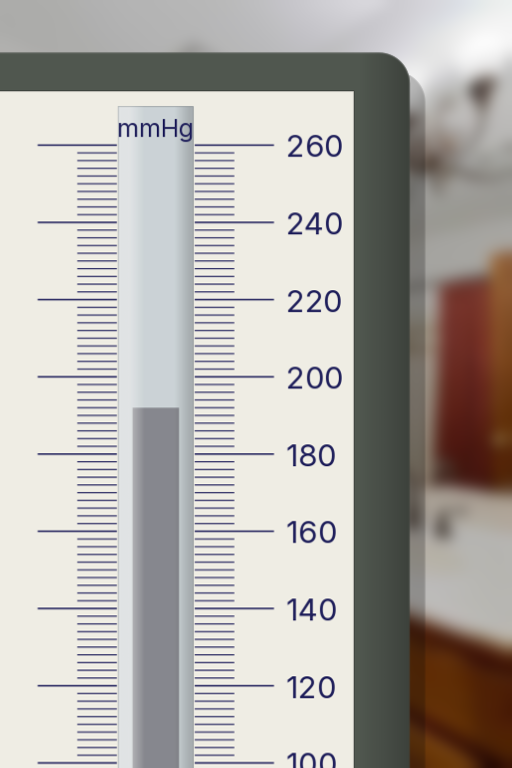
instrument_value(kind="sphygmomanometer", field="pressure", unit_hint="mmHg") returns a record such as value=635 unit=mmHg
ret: value=192 unit=mmHg
